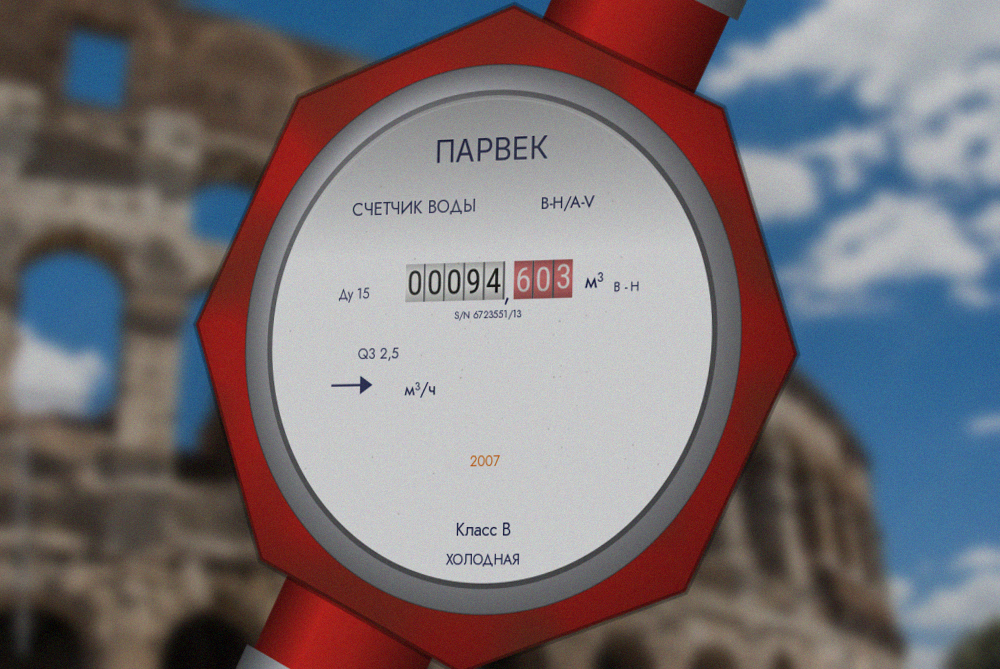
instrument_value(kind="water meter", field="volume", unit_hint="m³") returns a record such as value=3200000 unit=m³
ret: value=94.603 unit=m³
